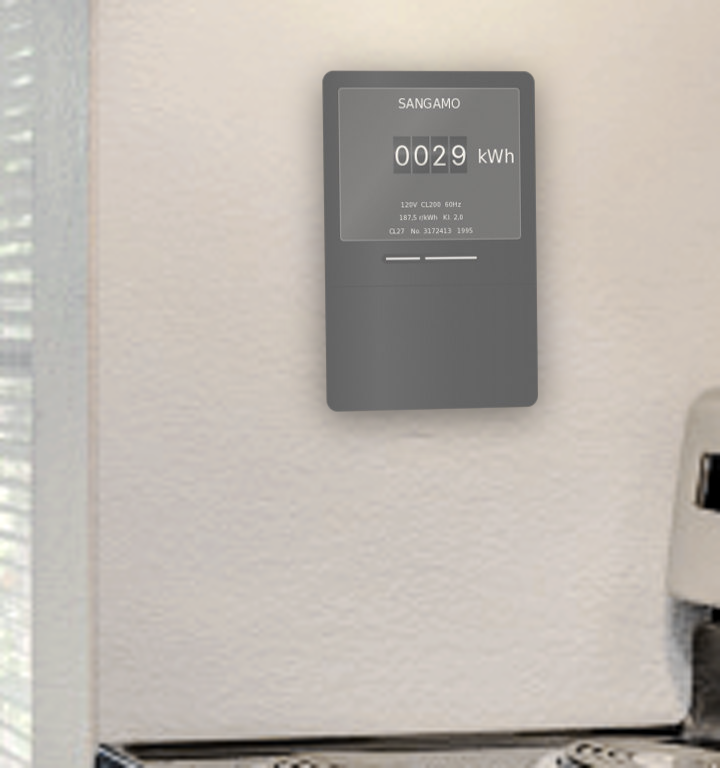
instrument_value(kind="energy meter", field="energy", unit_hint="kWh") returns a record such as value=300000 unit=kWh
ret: value=29 unit=kWh
